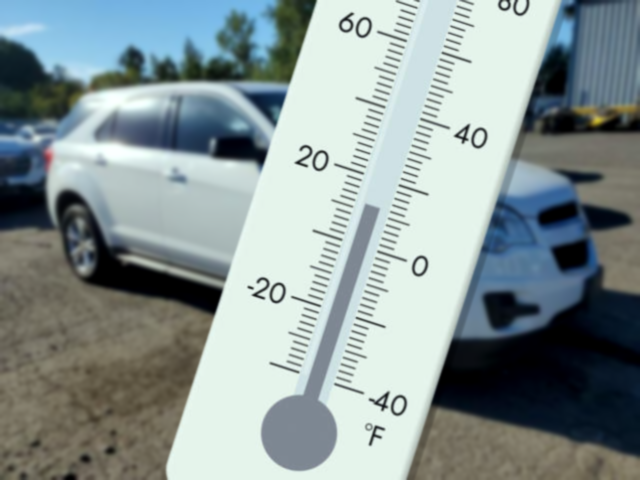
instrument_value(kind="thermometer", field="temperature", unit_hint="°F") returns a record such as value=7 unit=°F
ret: value=12 unit=°F
